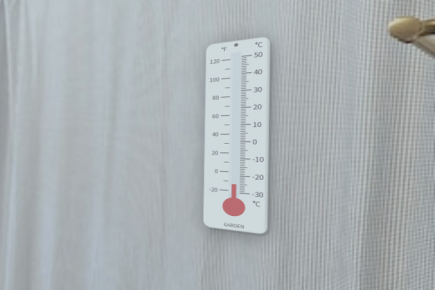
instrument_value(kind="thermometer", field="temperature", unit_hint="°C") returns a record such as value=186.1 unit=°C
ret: value=-25 unit=°C
